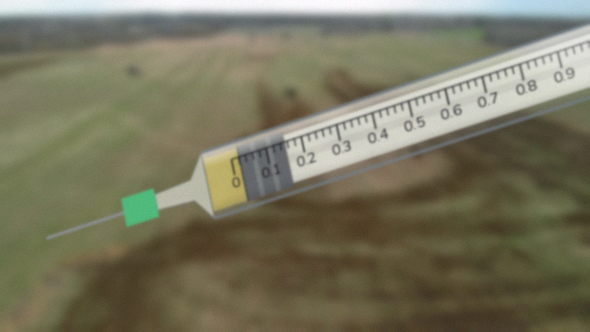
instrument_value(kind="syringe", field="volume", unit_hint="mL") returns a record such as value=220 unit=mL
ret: value=0.02 unit=mL
